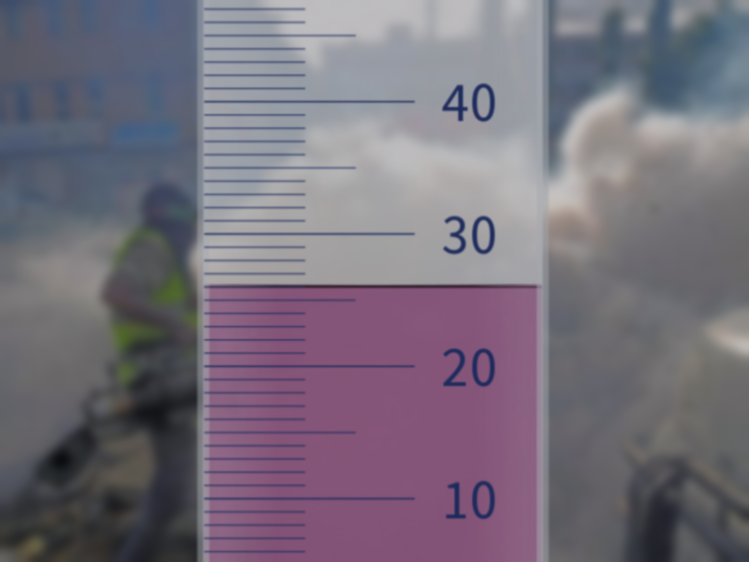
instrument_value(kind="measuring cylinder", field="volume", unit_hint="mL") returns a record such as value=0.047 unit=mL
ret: value=26 unit=mL
